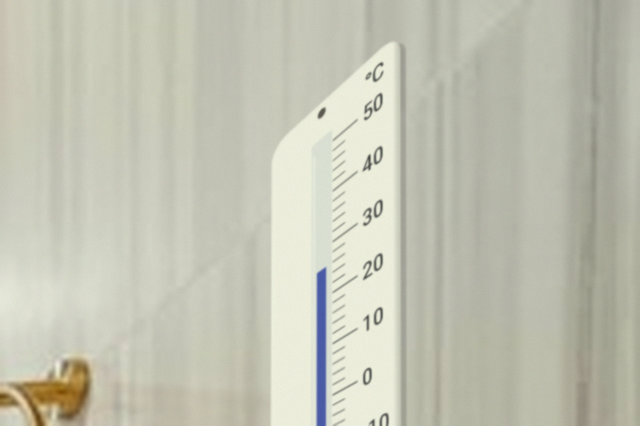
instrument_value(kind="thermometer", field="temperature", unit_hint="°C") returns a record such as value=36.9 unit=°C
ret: value=26 unit=°C
